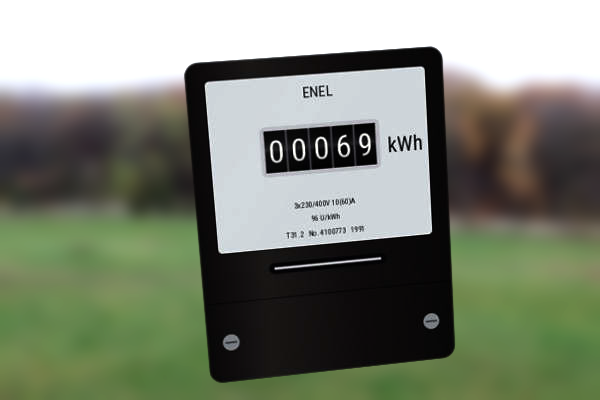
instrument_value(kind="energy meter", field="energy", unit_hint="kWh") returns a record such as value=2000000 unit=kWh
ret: value=69 unit=kWh
